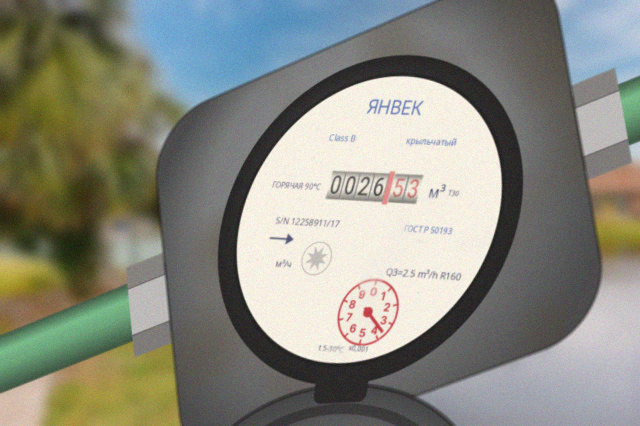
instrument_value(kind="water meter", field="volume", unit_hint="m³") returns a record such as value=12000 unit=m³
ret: value=26.533 unit=m³
